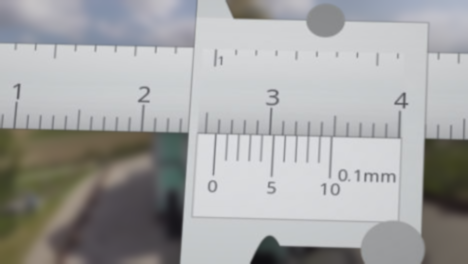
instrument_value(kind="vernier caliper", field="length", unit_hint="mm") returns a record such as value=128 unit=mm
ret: value=25.8 unit=mm
